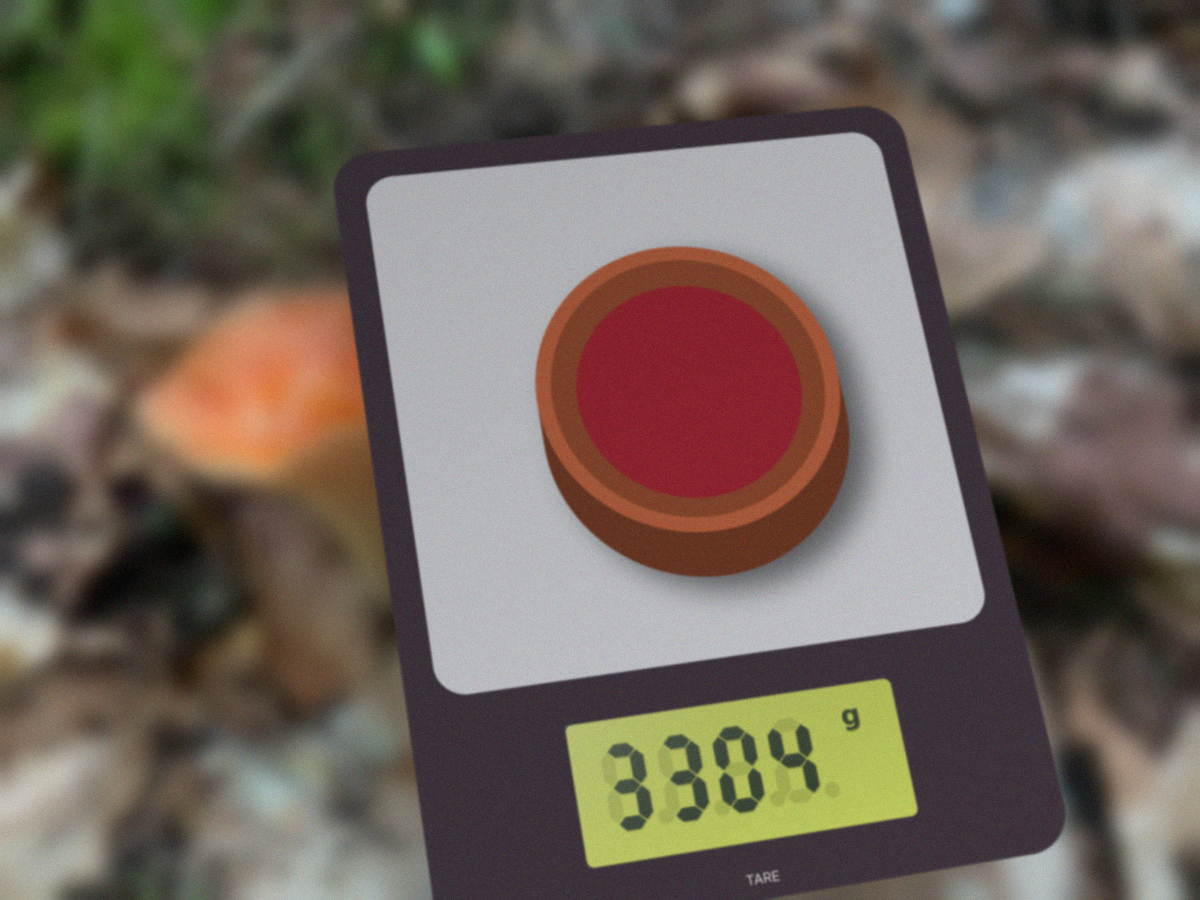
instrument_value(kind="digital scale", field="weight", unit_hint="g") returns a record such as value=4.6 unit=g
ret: value=3304 unit=g
